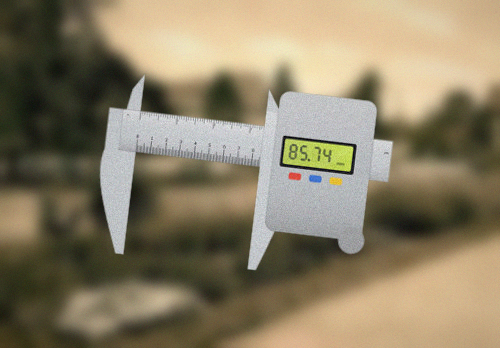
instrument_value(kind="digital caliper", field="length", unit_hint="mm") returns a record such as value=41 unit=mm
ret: value=85.74 unit=mm
